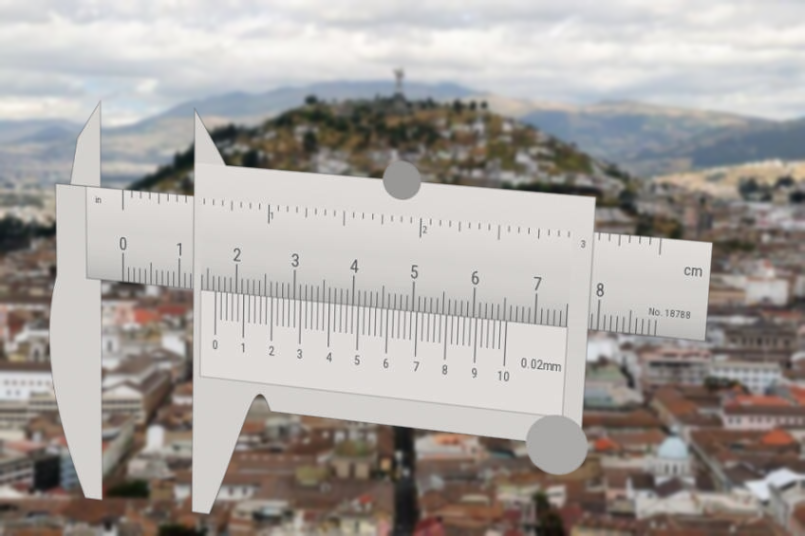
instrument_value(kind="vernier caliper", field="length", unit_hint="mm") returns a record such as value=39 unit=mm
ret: value=16.4 unit=mm
